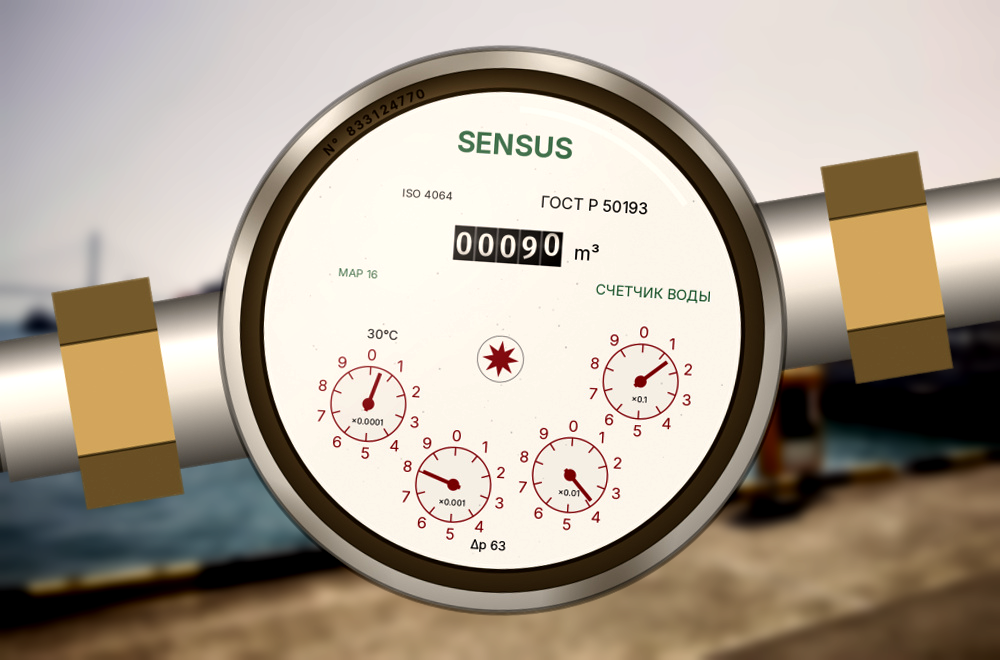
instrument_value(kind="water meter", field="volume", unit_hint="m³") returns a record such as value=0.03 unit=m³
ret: value=90.1380 unit=m³
